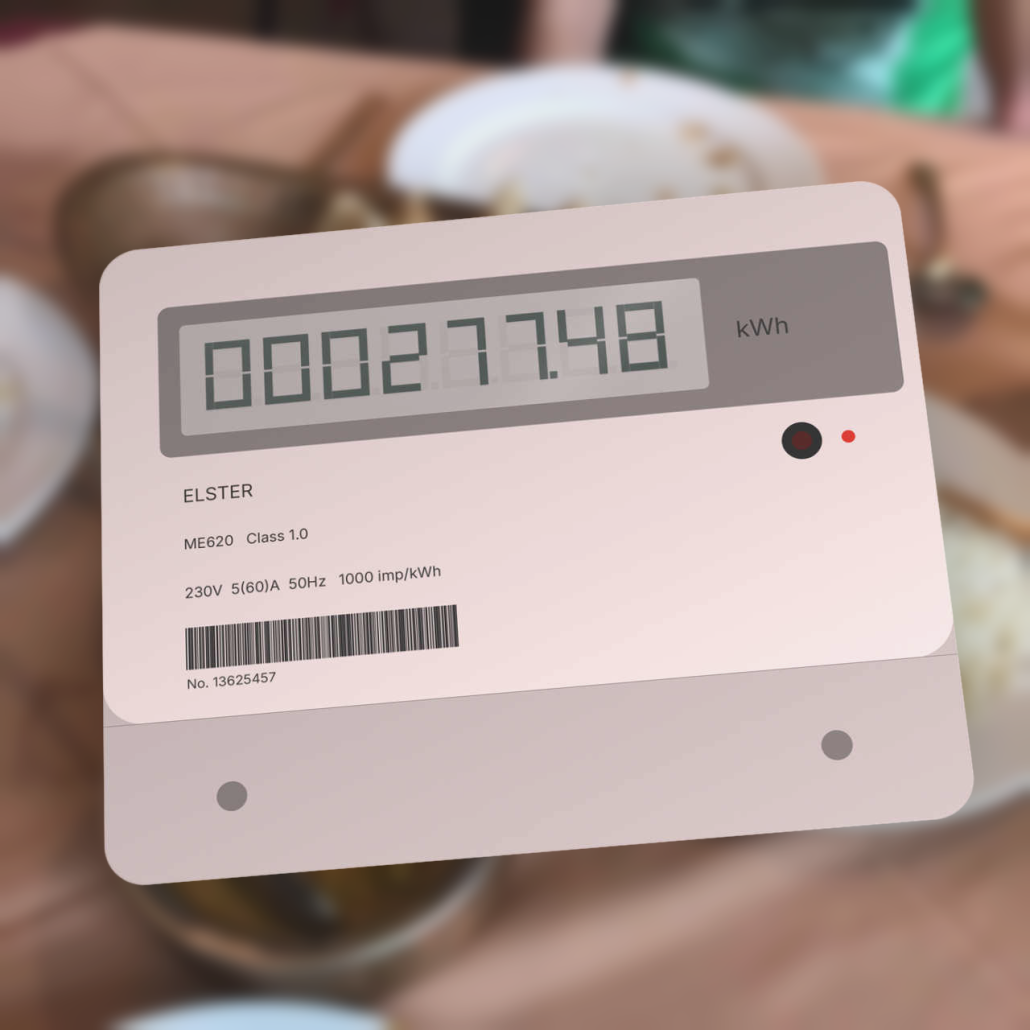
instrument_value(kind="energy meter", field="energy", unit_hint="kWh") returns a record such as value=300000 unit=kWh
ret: value=277.48 unit=kWh
